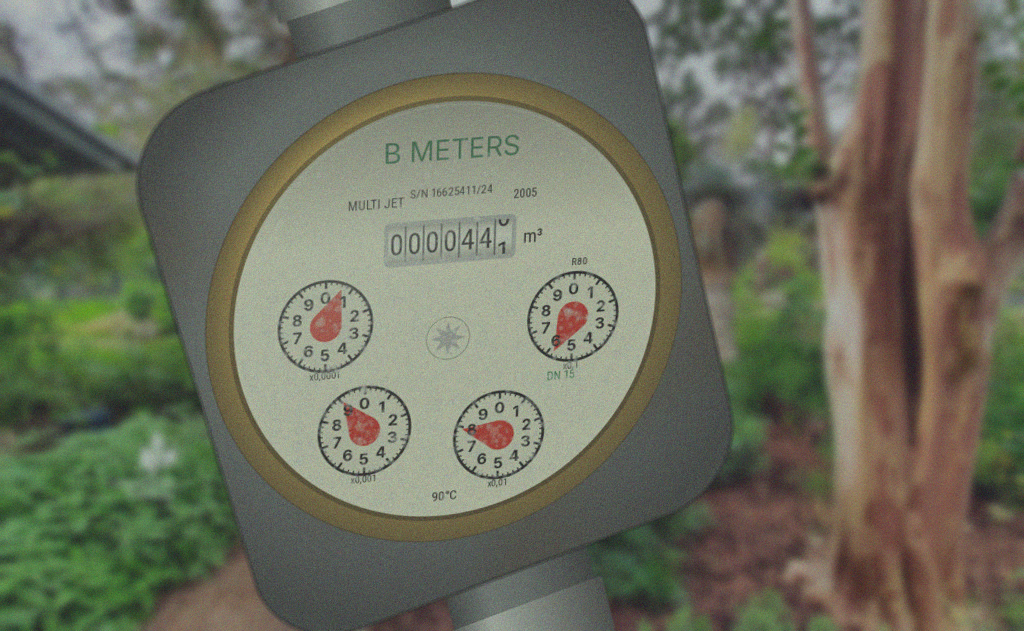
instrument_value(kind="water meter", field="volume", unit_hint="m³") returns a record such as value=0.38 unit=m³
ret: value=440.5790 unit=m³
